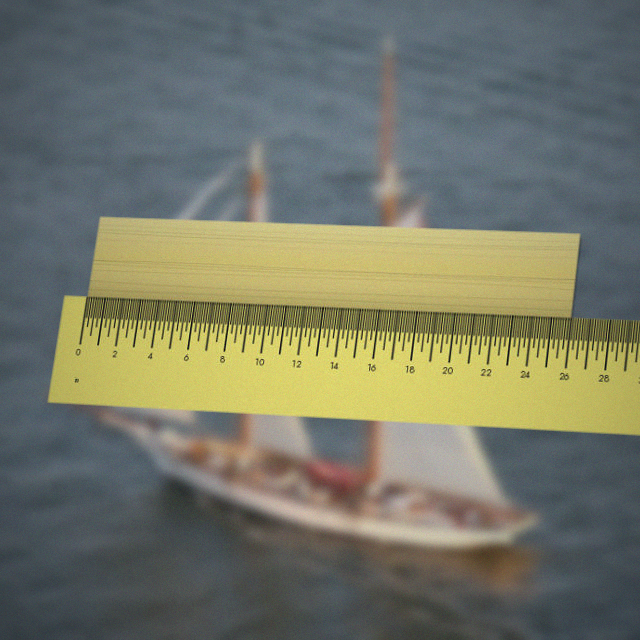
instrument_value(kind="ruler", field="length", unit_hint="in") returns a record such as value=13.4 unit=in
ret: value=26 unit=in
